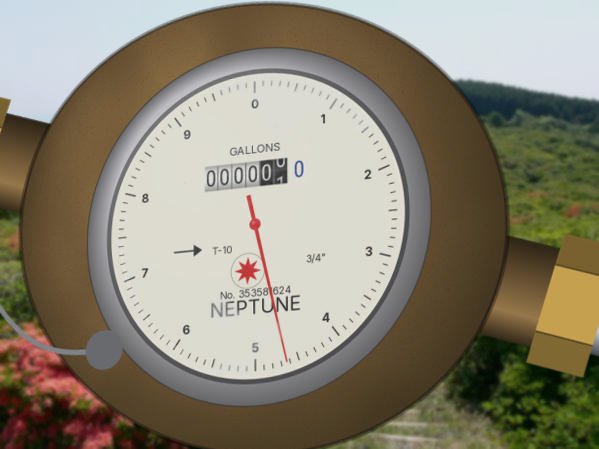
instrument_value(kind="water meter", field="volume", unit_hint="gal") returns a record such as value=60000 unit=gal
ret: value=4.6 unit=gal
